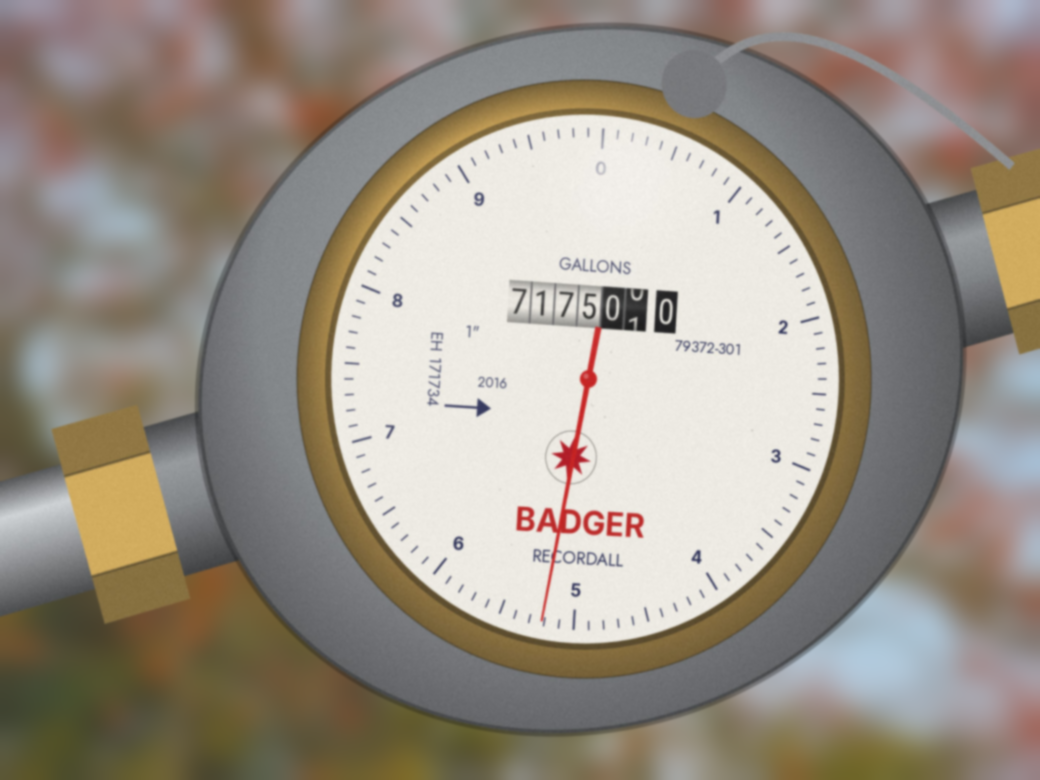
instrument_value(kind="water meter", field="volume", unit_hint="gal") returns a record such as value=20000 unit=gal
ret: value=7175005.2 unit=gal
